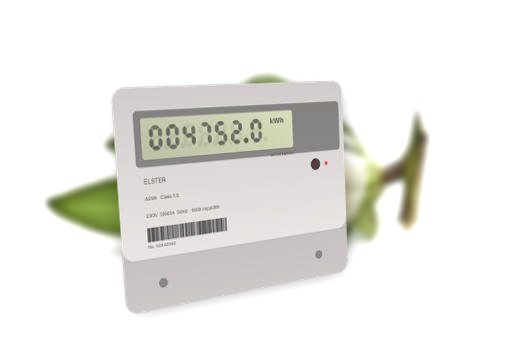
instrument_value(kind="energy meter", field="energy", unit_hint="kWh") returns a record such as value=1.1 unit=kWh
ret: value=4752.0 unit=kWh
